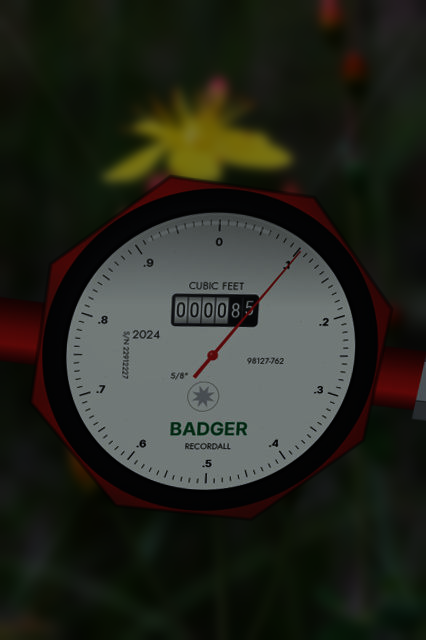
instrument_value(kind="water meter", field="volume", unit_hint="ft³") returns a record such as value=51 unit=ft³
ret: value=85.10 unit=ft³
